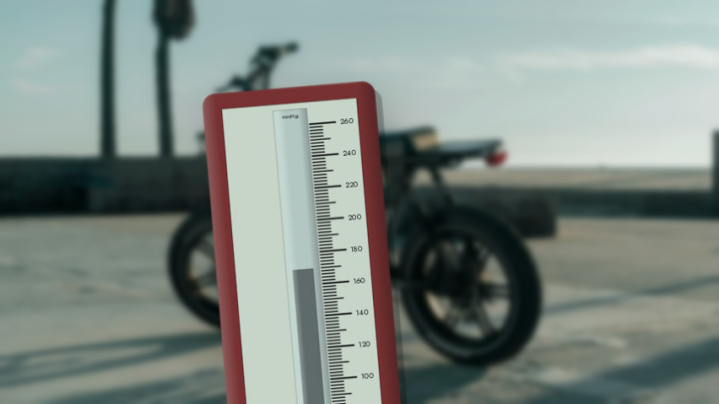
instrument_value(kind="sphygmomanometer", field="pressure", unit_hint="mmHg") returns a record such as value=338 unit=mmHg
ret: value=170 unit=mmHg
